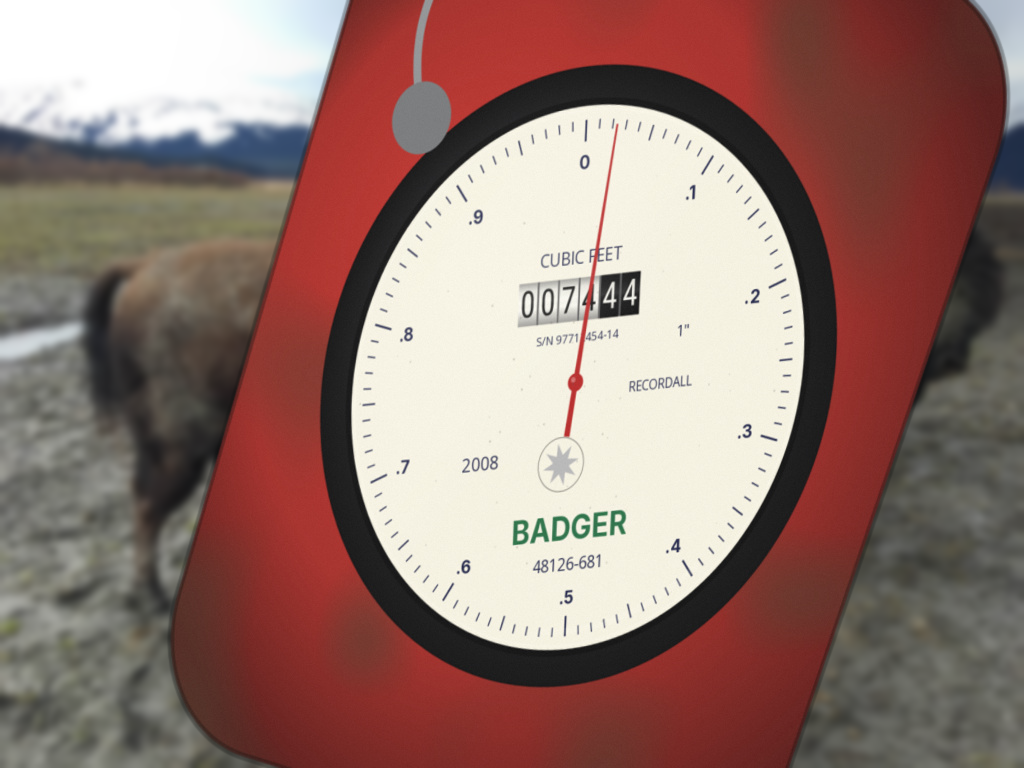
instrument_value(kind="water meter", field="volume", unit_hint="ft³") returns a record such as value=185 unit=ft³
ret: value=7444.02 unit=ft³
